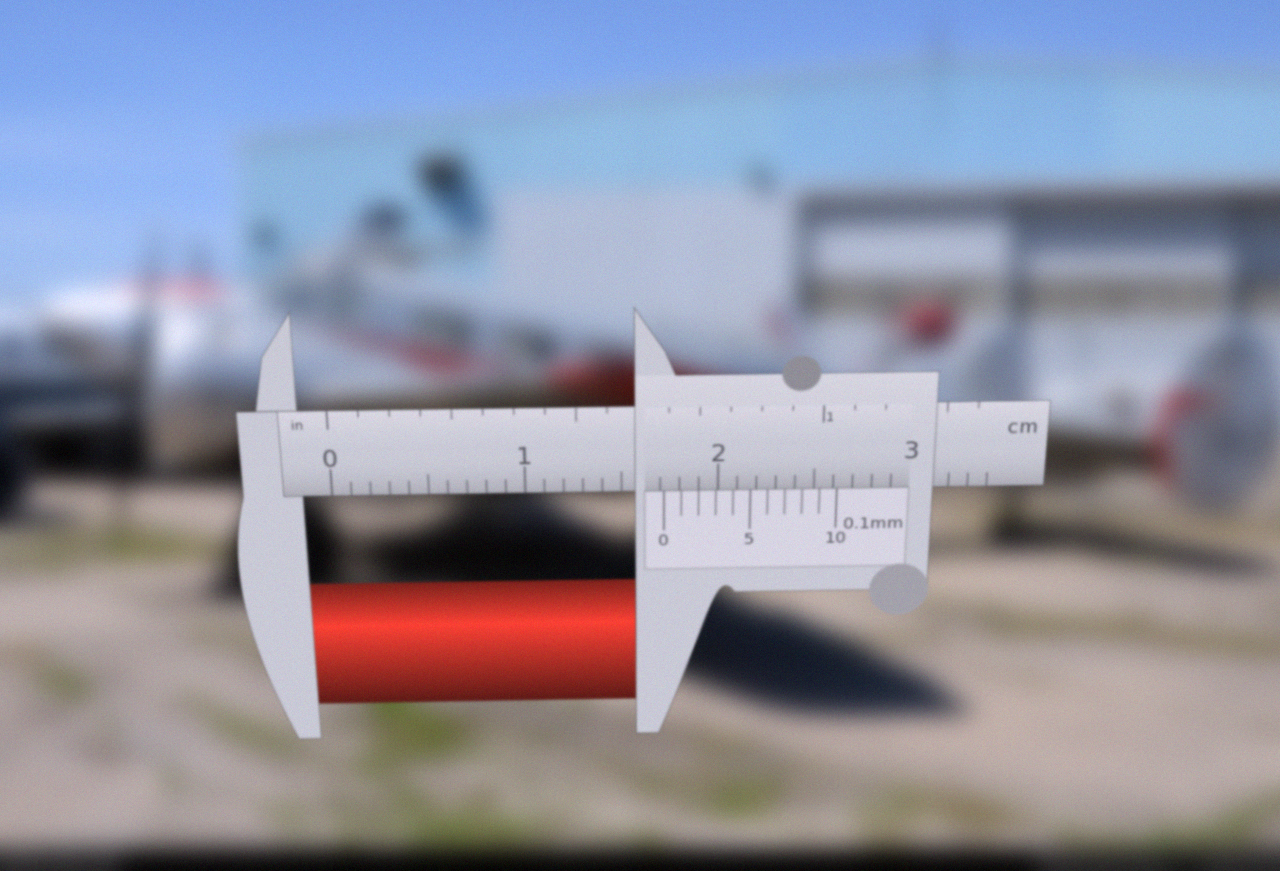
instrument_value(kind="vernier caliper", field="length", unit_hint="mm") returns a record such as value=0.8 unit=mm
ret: value=17.2 unit=mm
